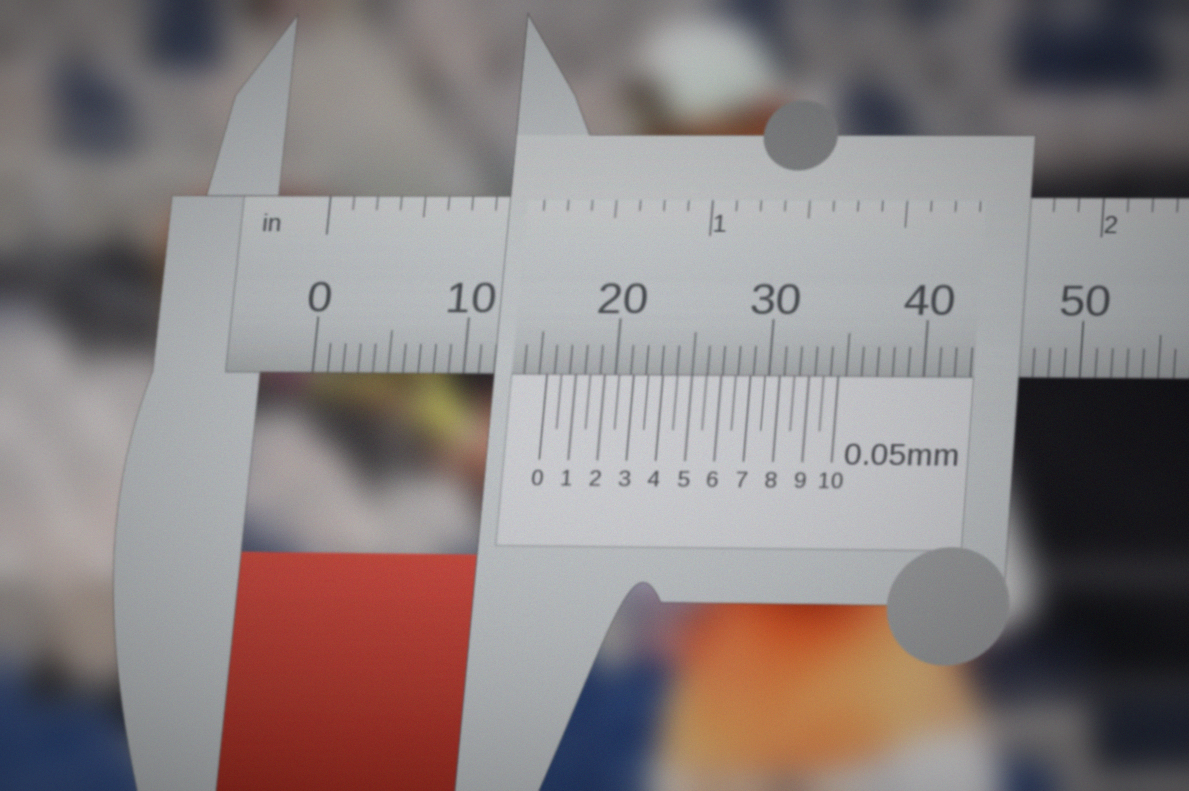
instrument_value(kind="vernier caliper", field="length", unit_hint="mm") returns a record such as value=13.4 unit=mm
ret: value=15.5 unit=mm
